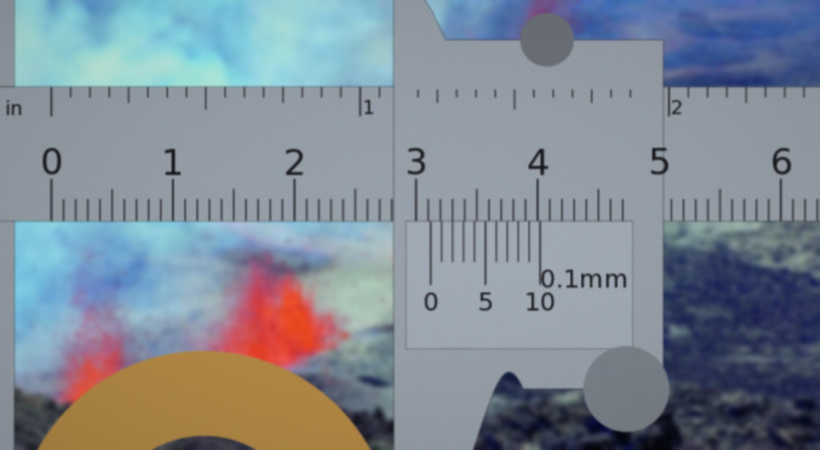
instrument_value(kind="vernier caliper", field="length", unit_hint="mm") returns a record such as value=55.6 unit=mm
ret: value=31.2 unit=mm
